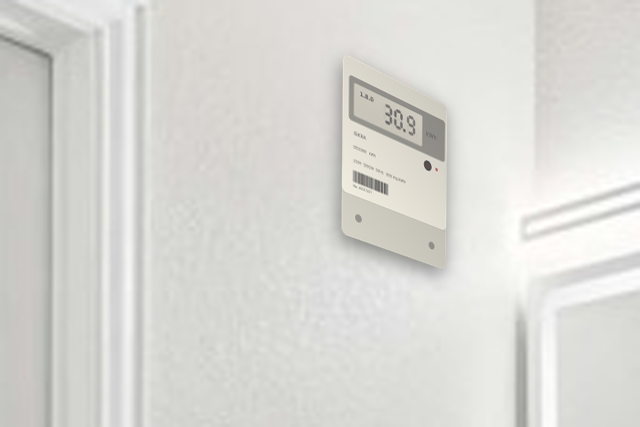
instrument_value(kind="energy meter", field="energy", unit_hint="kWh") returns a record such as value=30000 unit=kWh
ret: value=30.9 unit=kWh
